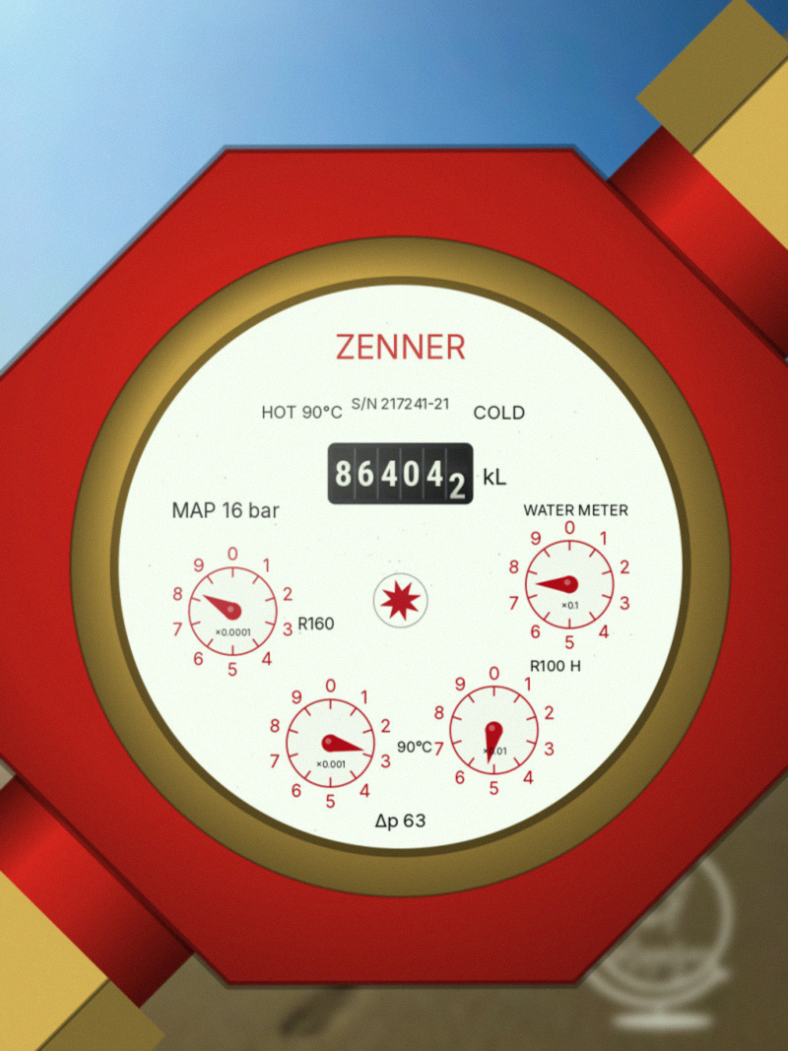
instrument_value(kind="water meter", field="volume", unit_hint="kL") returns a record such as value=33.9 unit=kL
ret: value=864041.7528 unit=kL
